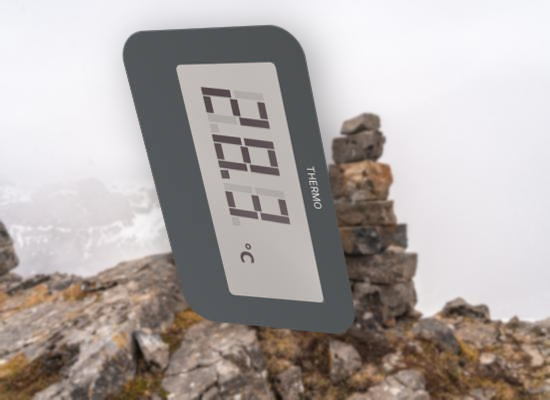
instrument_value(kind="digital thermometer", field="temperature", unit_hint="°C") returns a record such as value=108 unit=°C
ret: value=28.3 unit=°C
